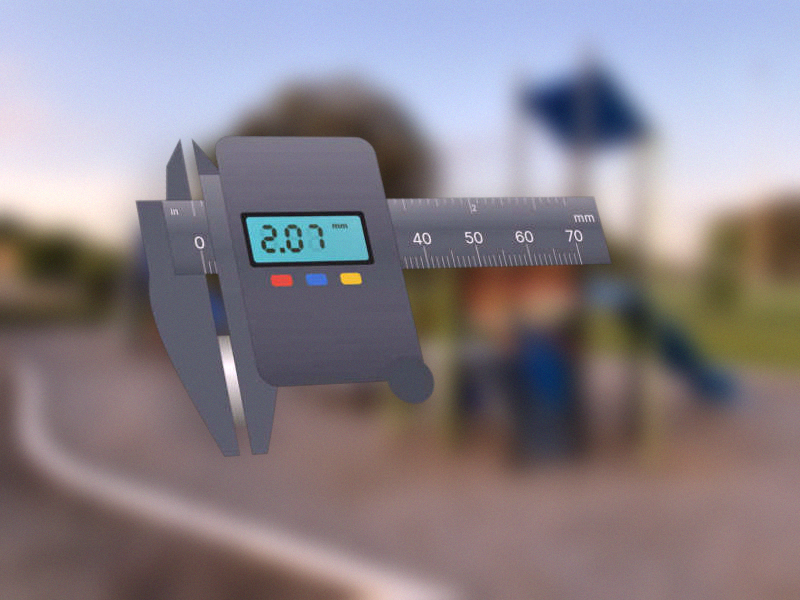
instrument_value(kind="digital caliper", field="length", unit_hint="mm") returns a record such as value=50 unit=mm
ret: value=2.07 unit=mm
